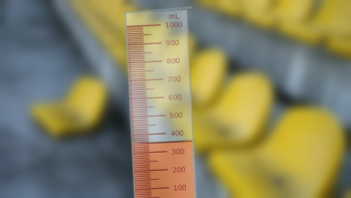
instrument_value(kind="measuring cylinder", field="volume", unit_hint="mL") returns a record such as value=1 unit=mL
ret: value=350 unit=mL
